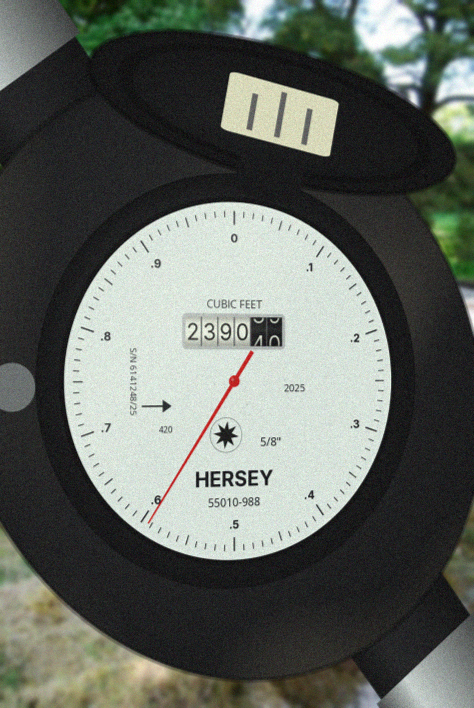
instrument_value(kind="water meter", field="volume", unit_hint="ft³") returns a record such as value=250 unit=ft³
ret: value=239039.59 unit=ft³
